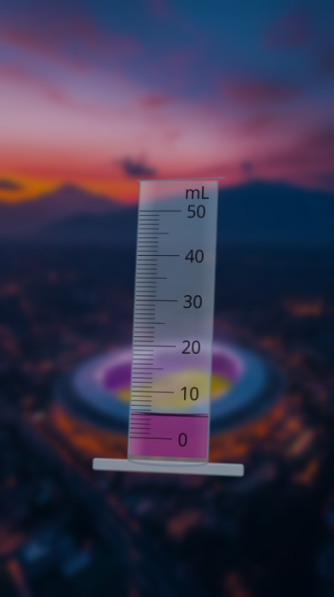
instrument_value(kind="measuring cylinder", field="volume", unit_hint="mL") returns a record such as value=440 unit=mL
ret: value=5 unit=mL
